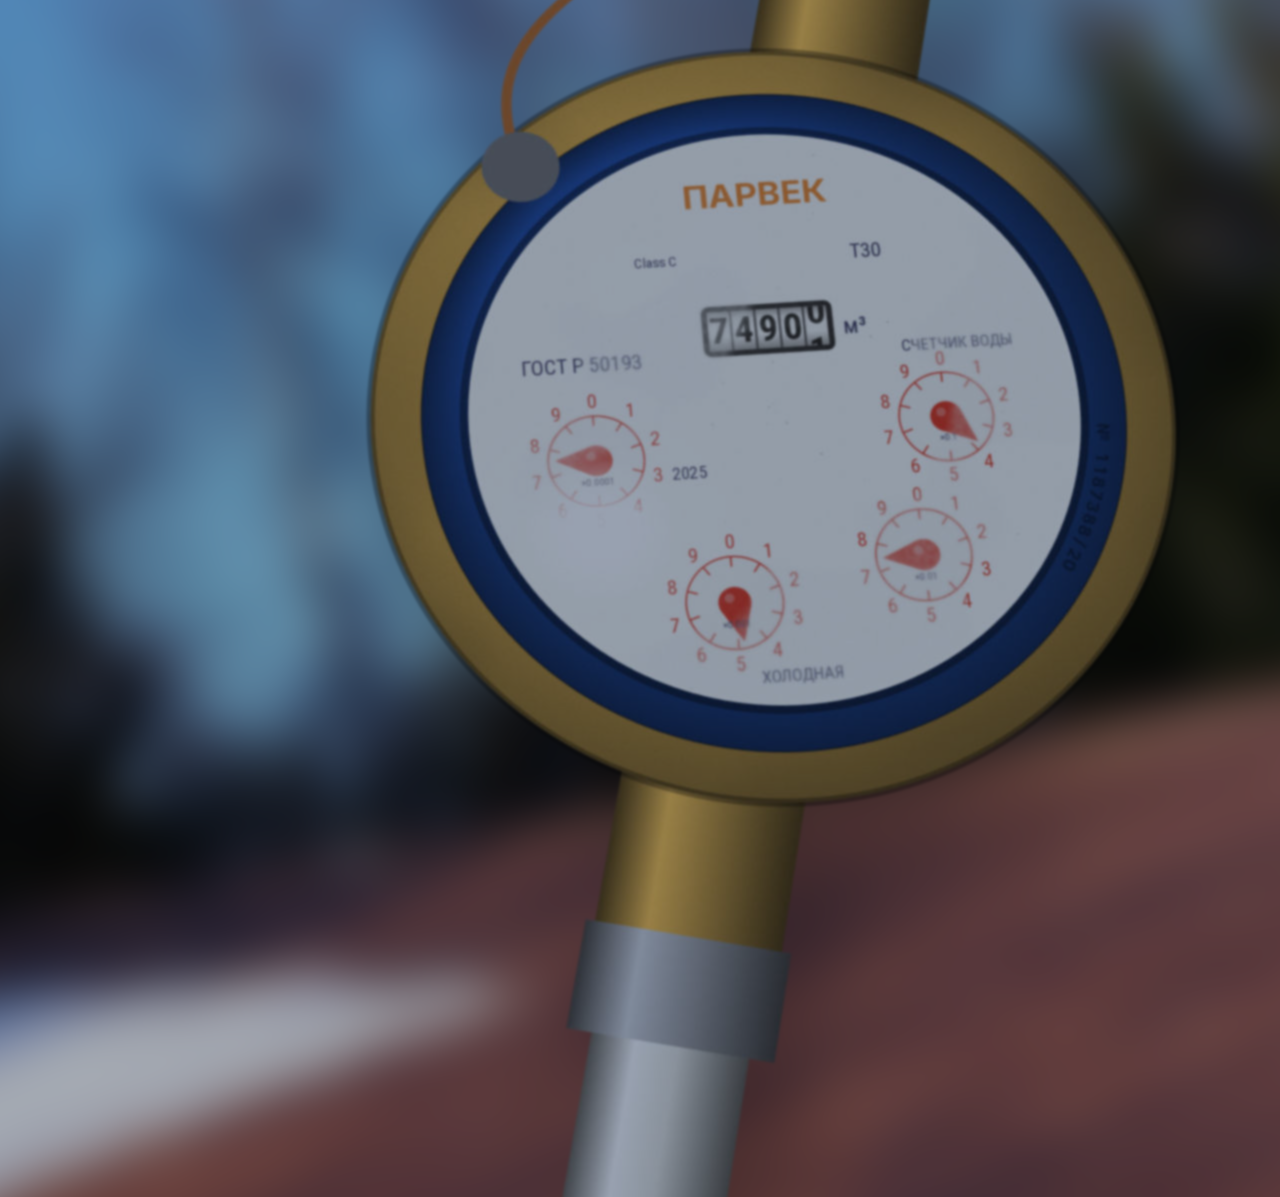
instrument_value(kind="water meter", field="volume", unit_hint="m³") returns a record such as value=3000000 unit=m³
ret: value=74900.3747 unit=m³
